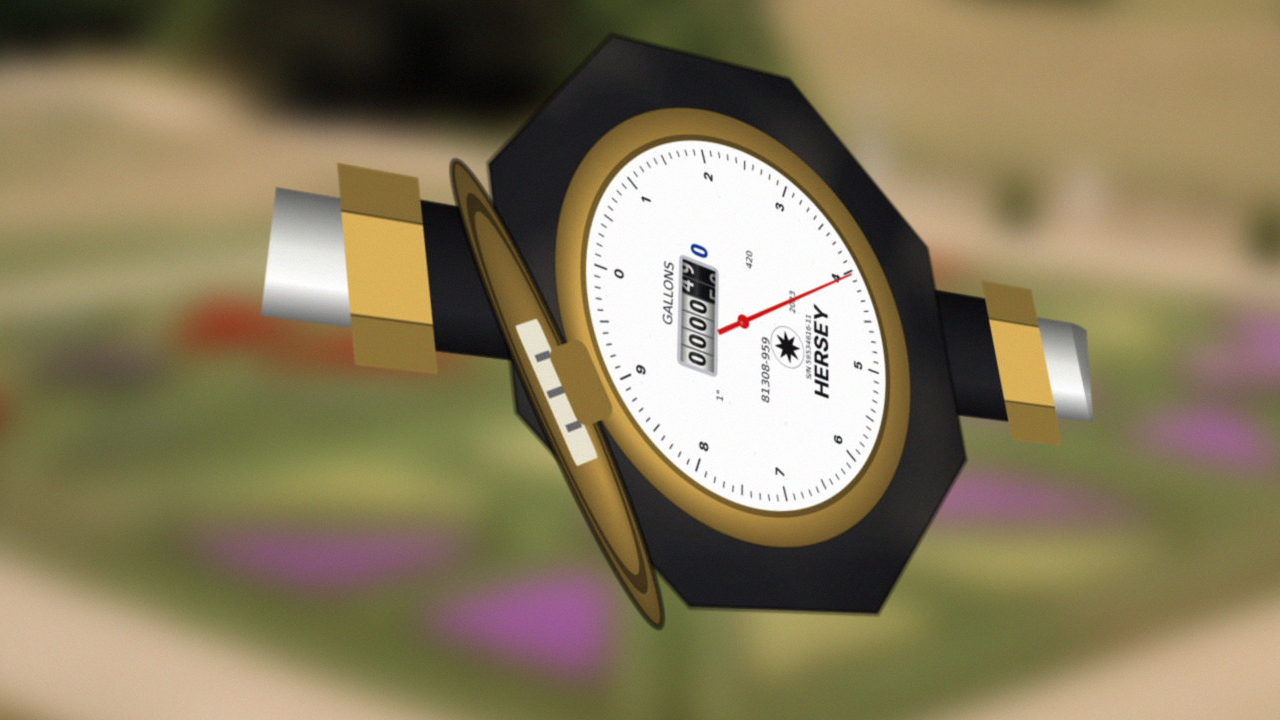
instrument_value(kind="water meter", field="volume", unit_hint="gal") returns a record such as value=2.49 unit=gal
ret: value=494.0 unit=gal
